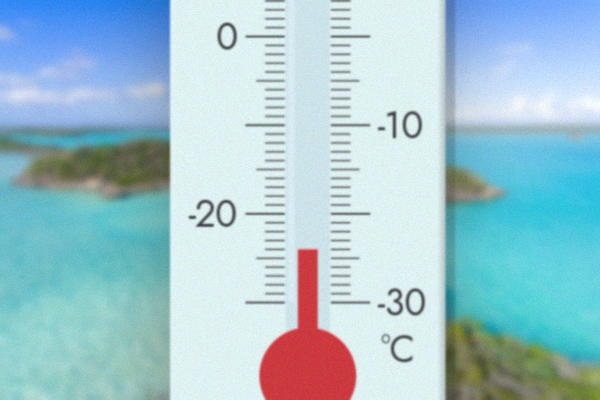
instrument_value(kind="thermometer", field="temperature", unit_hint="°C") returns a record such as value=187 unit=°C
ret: value=-24 unit=°C
